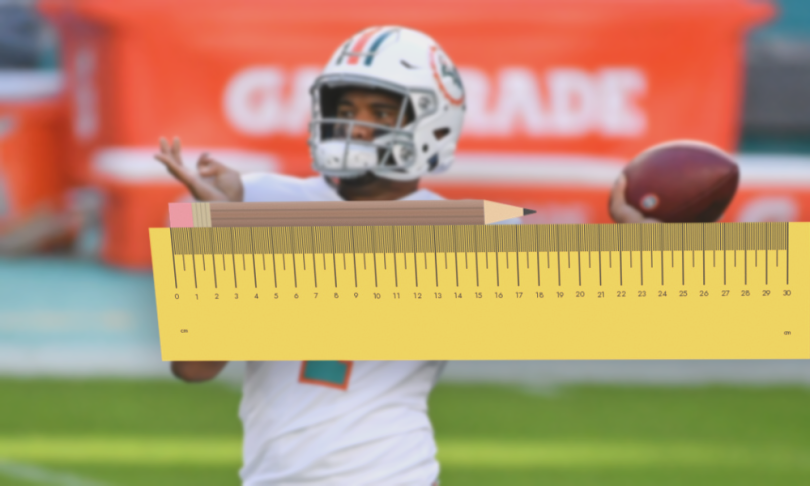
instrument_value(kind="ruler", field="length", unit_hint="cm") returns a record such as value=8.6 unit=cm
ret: value=18 unit=cm
